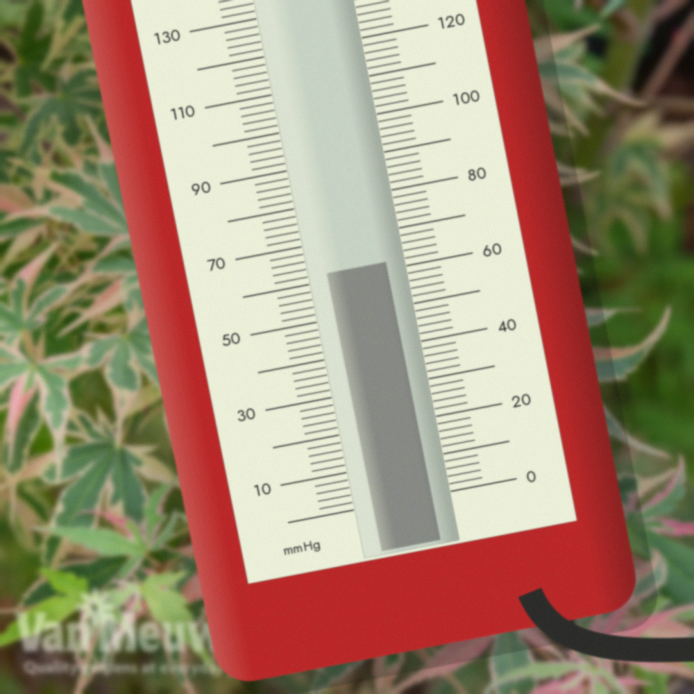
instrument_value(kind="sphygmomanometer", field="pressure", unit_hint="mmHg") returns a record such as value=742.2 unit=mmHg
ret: value=62 unit=mmHg
